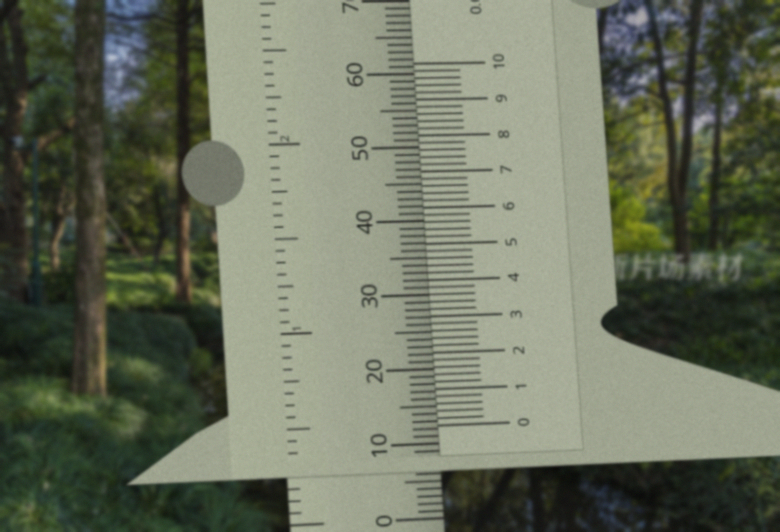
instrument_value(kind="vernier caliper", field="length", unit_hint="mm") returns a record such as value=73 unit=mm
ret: value=12.4 unit=mm
